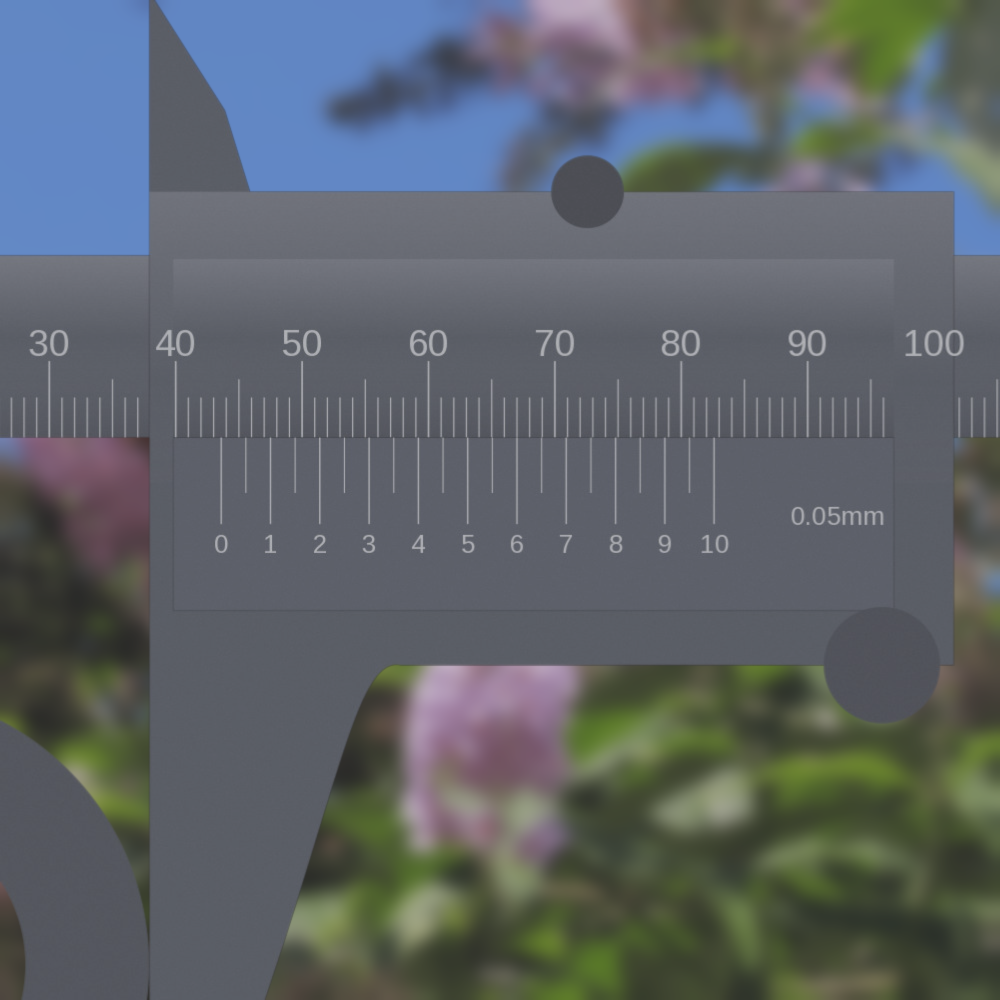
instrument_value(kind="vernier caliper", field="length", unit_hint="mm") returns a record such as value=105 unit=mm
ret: value=43.6 unit=mm
